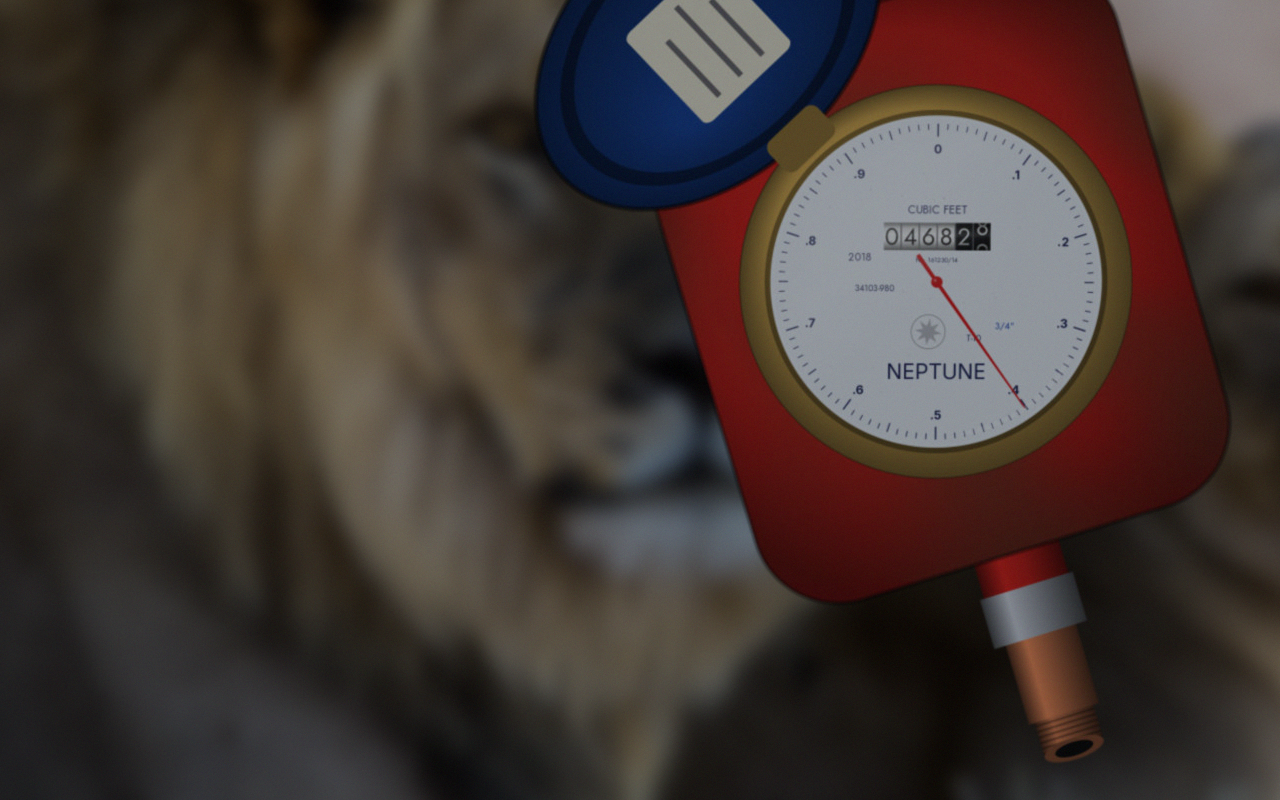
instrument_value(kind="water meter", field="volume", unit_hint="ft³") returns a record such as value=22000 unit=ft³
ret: value=46828.40 unit=ft³
